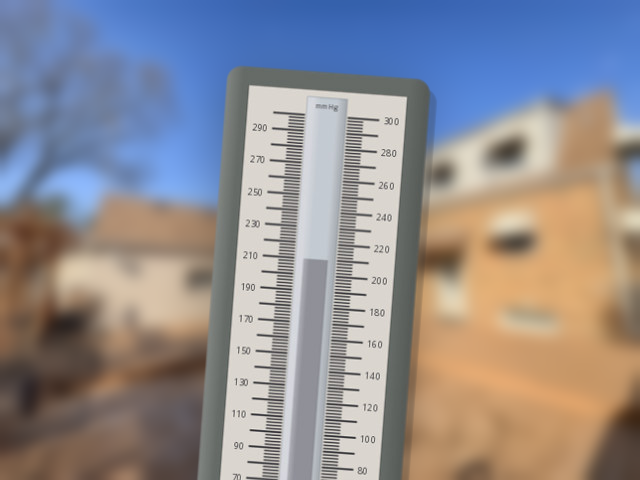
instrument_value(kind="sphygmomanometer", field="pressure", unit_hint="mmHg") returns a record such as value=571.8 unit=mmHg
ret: value=210 unit=mmHg
